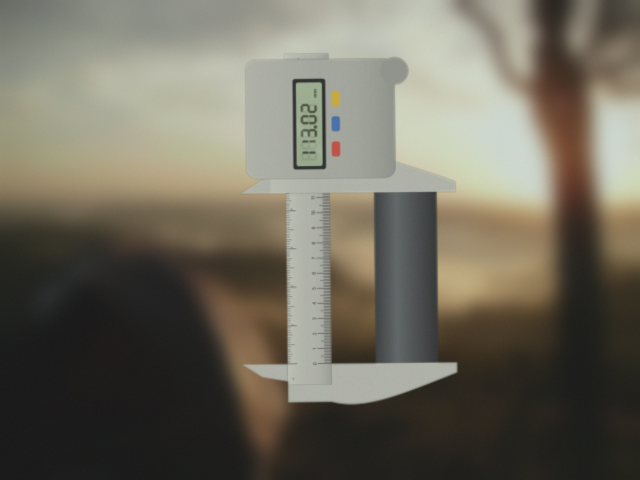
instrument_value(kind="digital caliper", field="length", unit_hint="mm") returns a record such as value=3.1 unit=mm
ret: value=113.02 unit=mm
